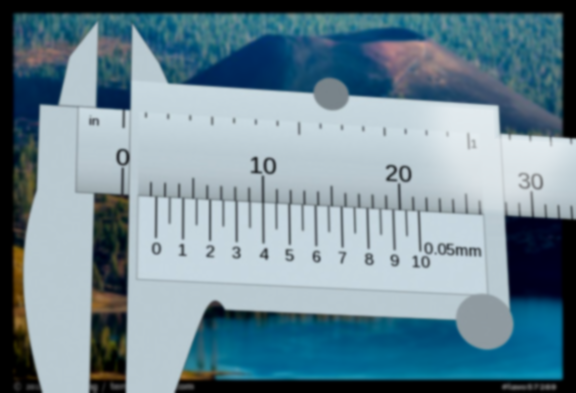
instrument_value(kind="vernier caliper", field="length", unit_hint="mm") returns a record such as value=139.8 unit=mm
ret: value=2.4 unit=mm
